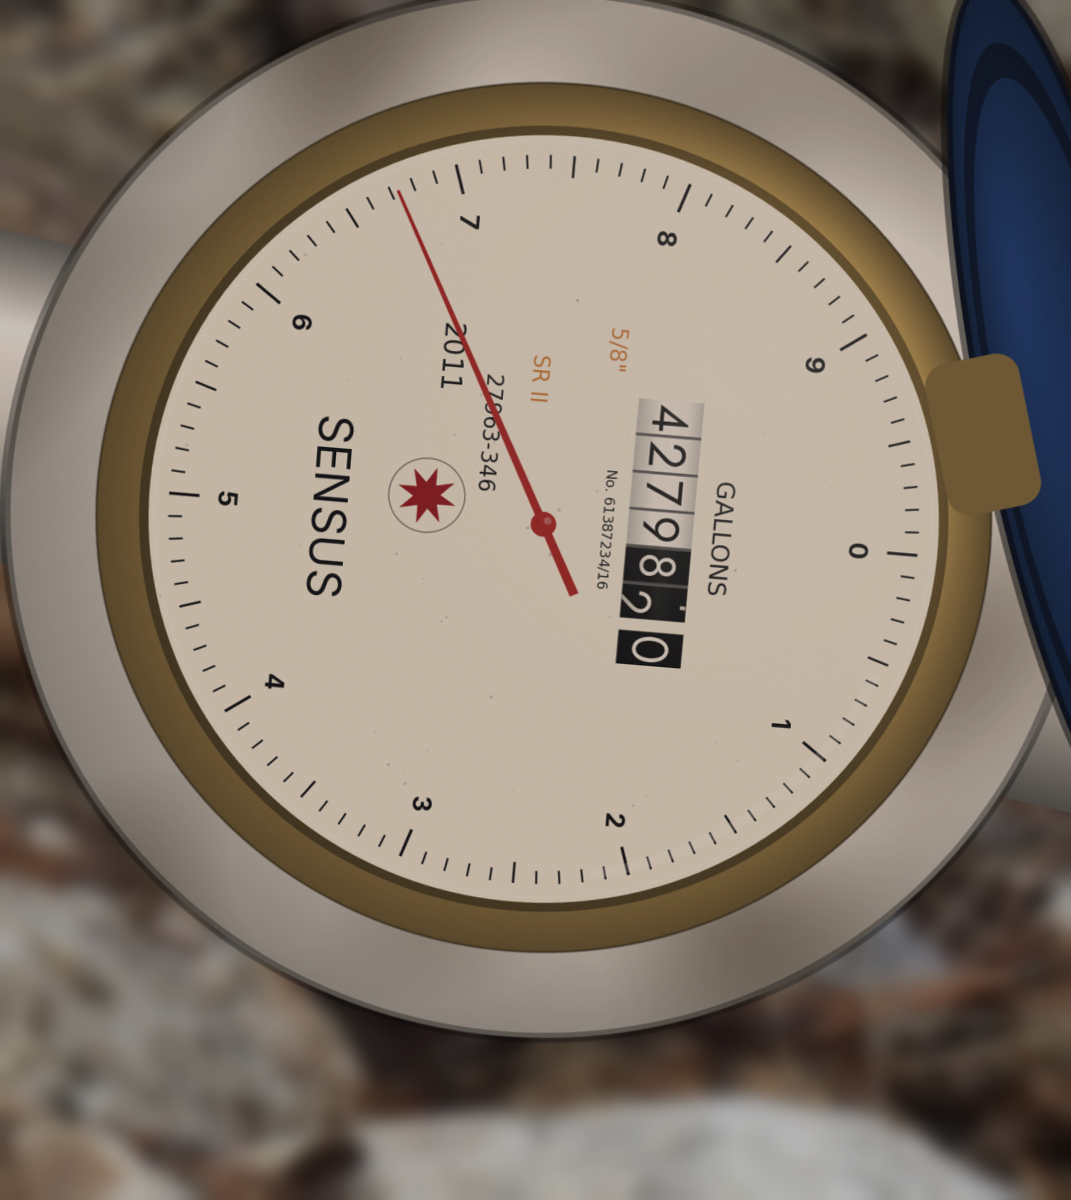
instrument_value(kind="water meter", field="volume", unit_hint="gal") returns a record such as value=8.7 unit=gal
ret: value=4279816.7 unit=gal
